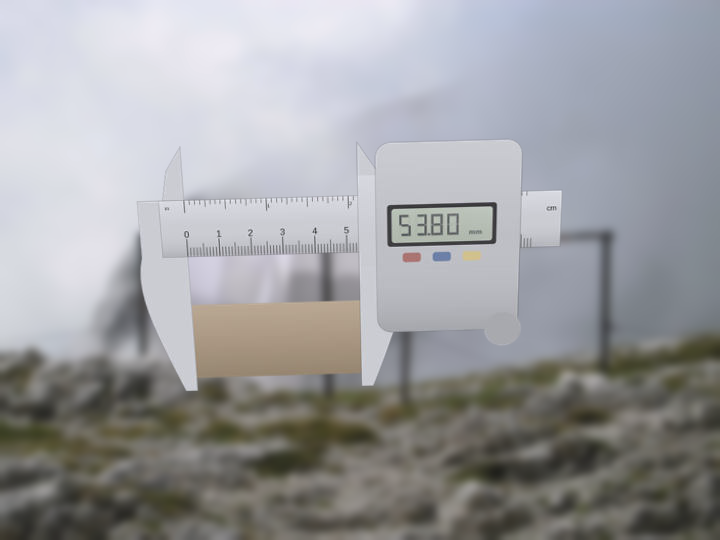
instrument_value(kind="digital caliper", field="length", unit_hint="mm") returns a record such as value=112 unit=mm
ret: value=53.80 unit=mm
